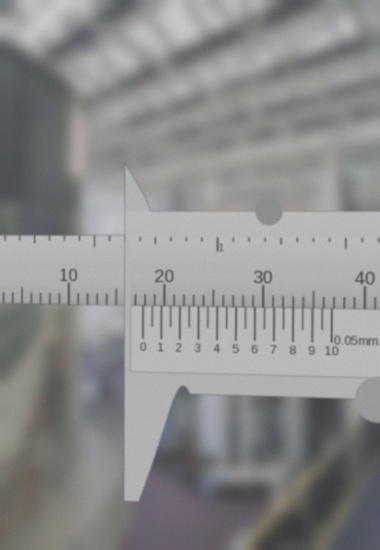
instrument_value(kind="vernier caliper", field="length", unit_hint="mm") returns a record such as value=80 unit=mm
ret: value=17.8 unit=mm
